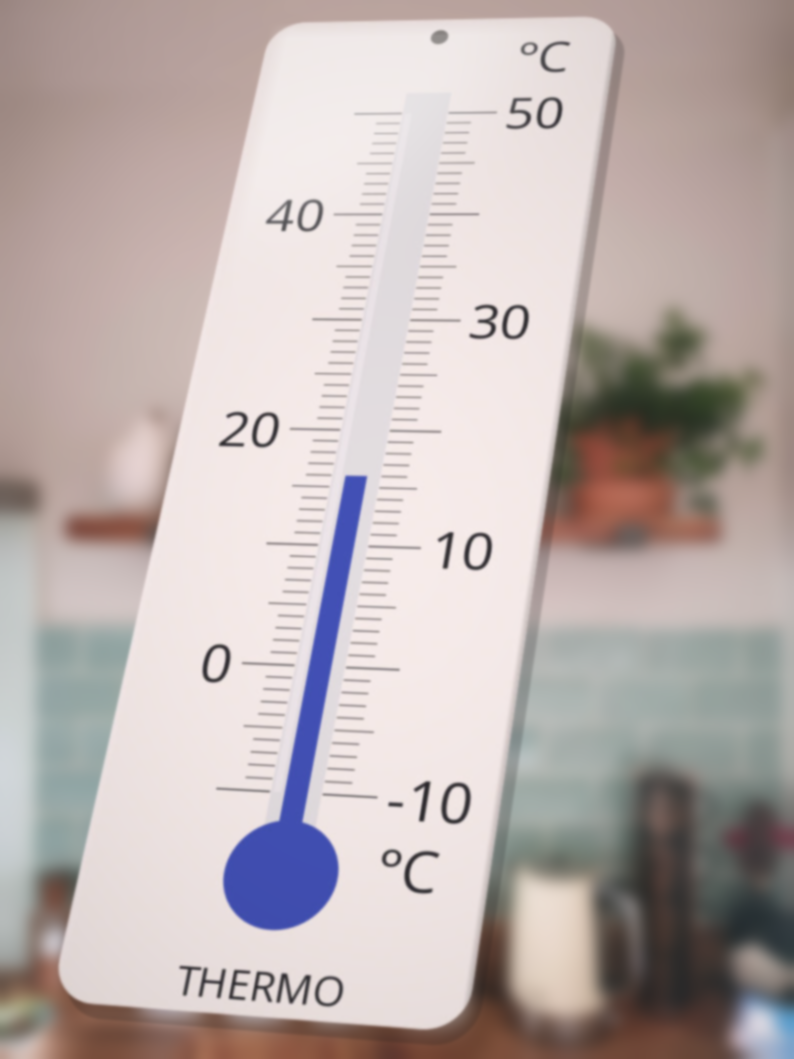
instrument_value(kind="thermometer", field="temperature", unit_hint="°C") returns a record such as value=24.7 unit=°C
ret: value=16 unit=°C
